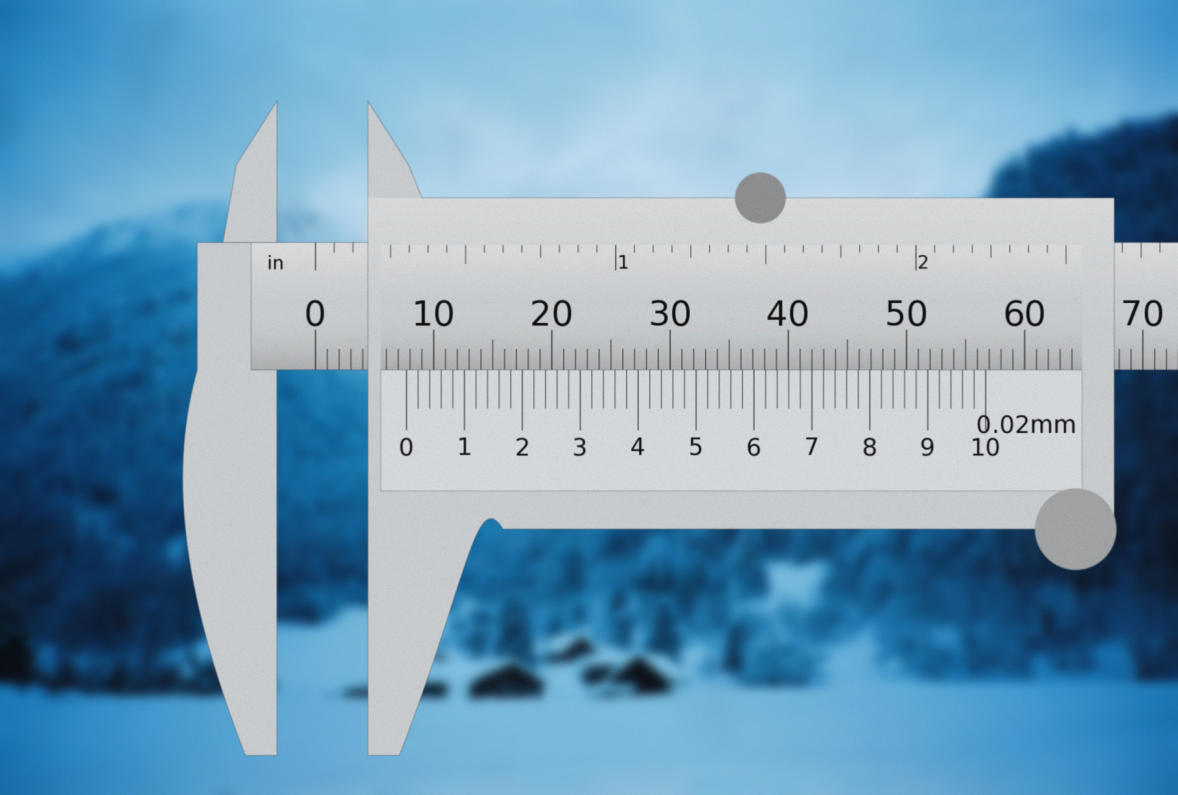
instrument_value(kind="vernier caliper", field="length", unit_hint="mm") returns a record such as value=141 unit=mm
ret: value=7.7 unit=mm
